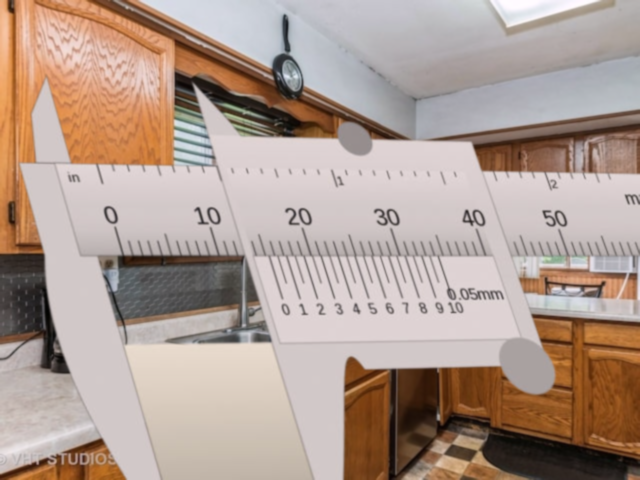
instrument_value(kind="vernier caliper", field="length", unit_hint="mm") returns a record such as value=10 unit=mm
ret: value=15.4 unit=mm
